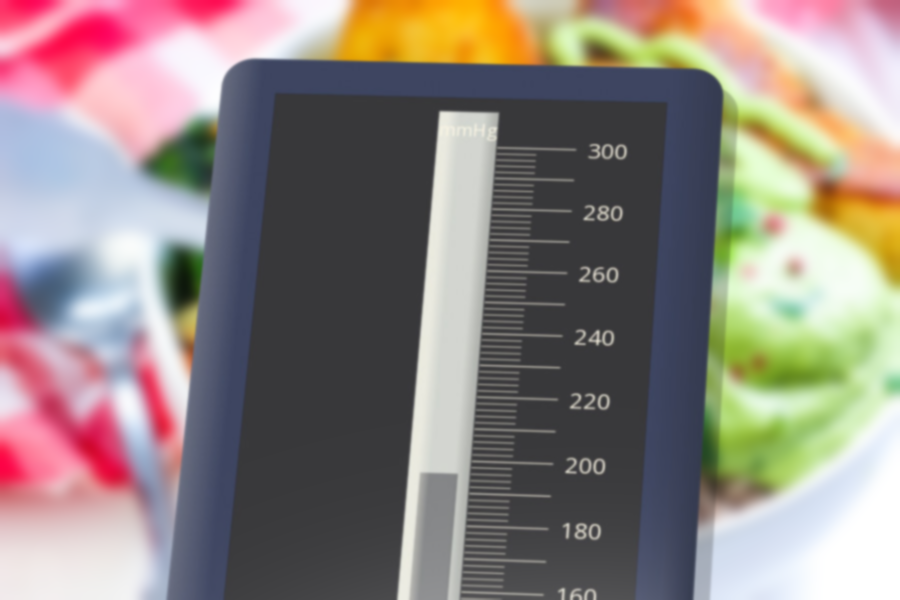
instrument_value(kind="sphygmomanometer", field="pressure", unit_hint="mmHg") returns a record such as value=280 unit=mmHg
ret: value=196 unit=mmHg
